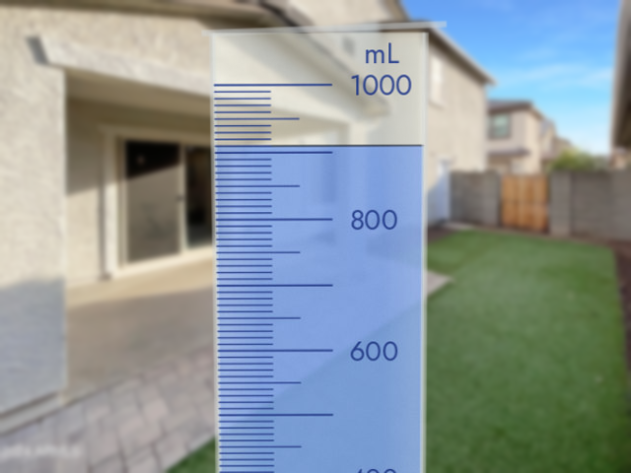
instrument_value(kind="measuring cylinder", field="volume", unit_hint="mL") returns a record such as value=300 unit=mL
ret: value=910 unit=mL
